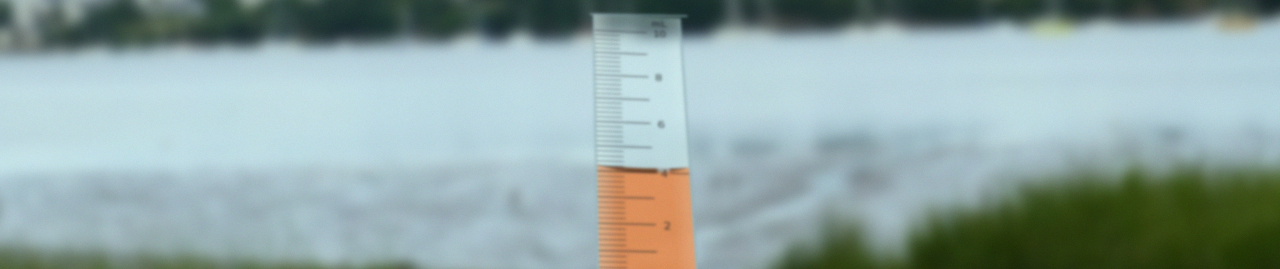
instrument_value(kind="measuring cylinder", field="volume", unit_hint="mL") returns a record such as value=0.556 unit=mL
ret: value=4 unit=mL
